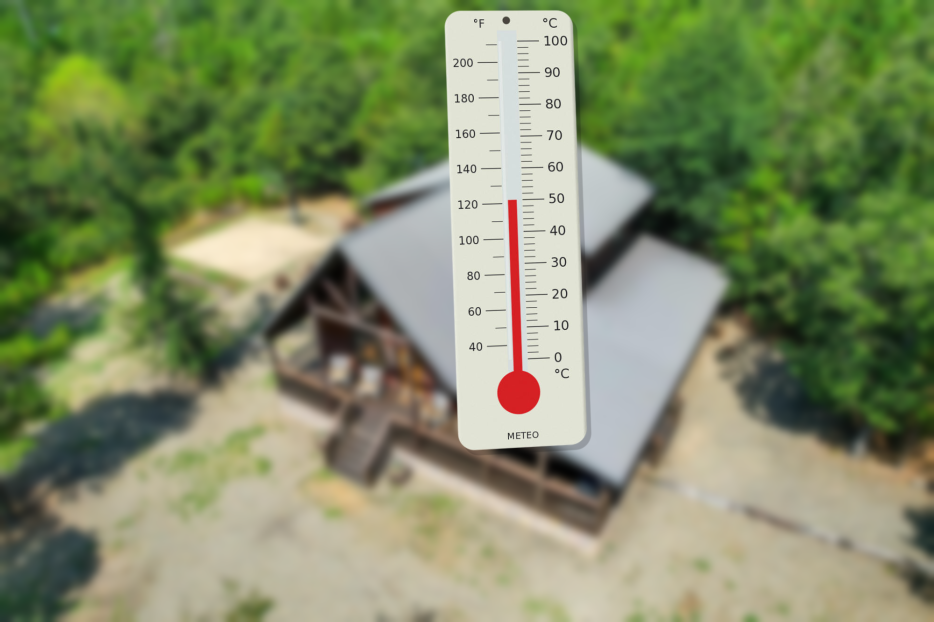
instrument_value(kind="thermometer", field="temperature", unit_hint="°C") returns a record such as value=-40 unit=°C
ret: value=50 unit=°C
